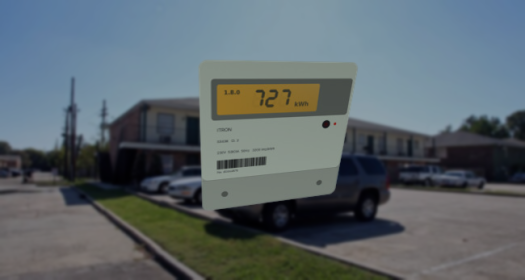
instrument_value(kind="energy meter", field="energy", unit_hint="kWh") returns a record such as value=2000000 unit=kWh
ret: value=727 unit=kWh
